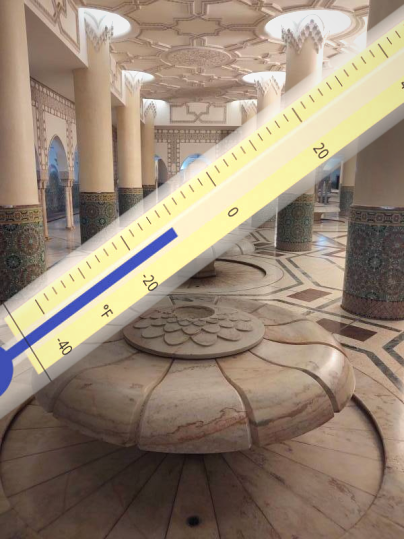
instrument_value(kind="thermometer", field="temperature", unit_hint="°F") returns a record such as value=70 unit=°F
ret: value=-11 unit=°F
